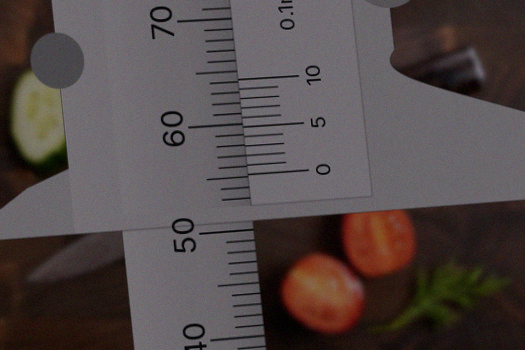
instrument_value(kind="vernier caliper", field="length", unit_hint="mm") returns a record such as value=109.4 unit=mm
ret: value=55.2 unit=mm
